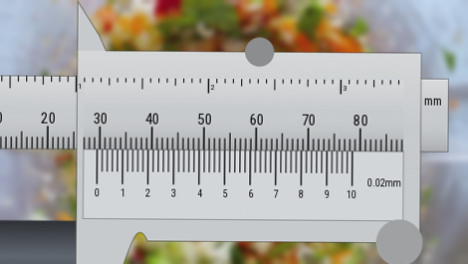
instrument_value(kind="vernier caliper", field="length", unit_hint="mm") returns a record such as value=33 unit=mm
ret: value=29.5 unit=mm
